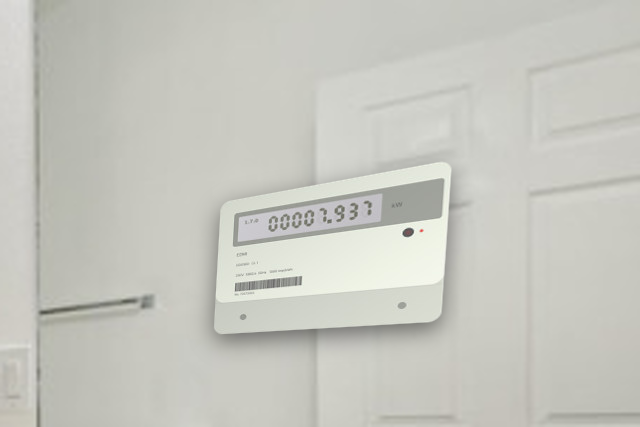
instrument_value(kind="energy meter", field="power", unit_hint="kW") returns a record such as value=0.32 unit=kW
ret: value=7.937 unit=kW
